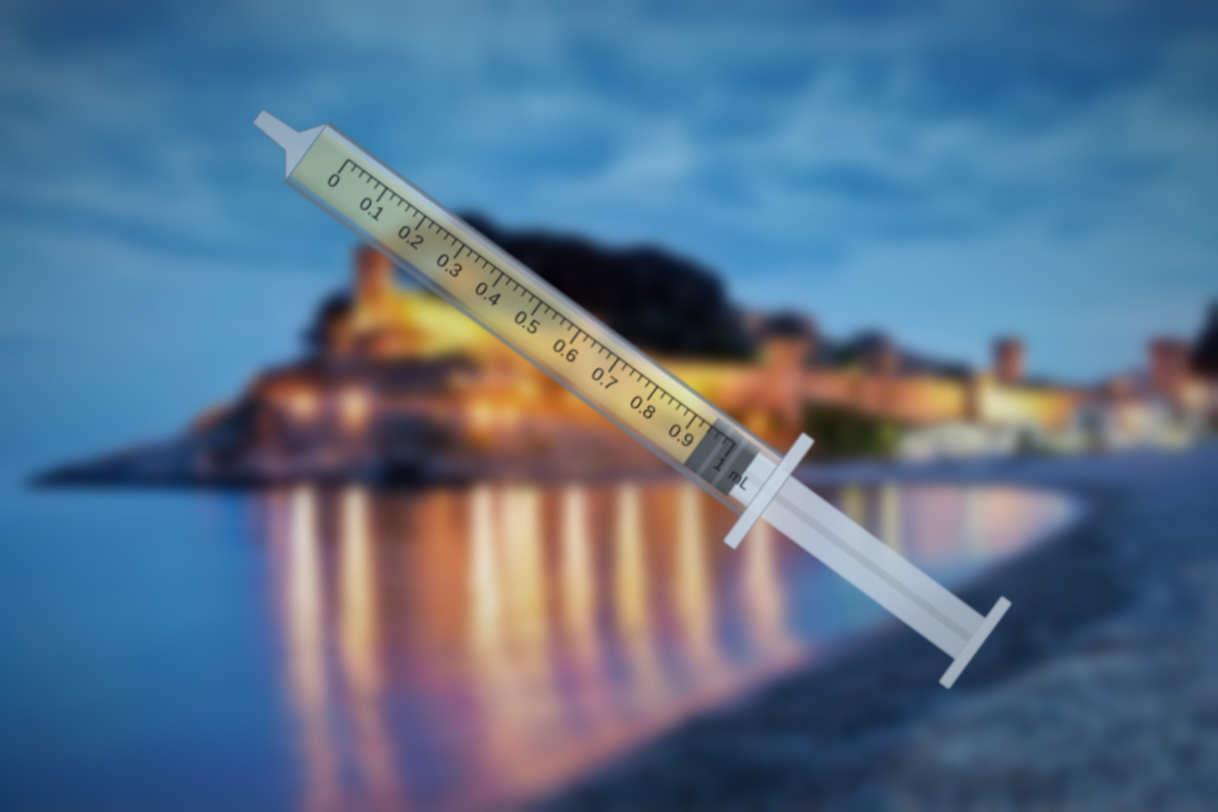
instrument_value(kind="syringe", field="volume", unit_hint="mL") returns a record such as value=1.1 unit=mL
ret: value=0.94 unit=mL
